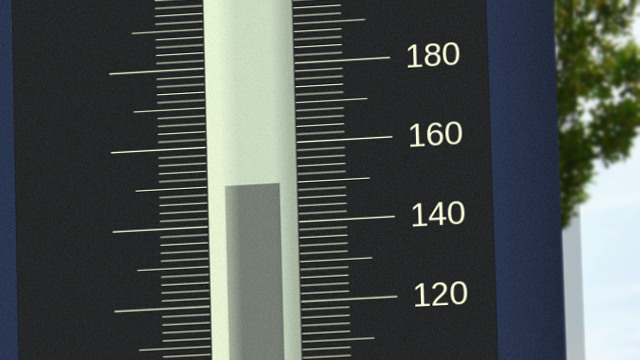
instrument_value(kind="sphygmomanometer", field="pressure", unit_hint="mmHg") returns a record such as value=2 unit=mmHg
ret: value=150 unit=mmHg
